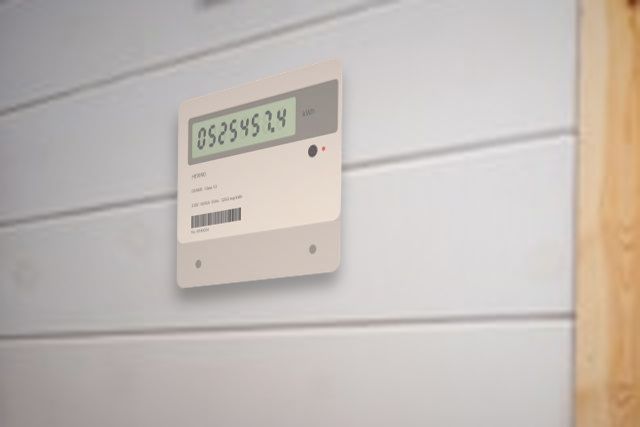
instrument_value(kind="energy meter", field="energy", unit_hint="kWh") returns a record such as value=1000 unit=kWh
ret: value=525457.4 unit=kWh
